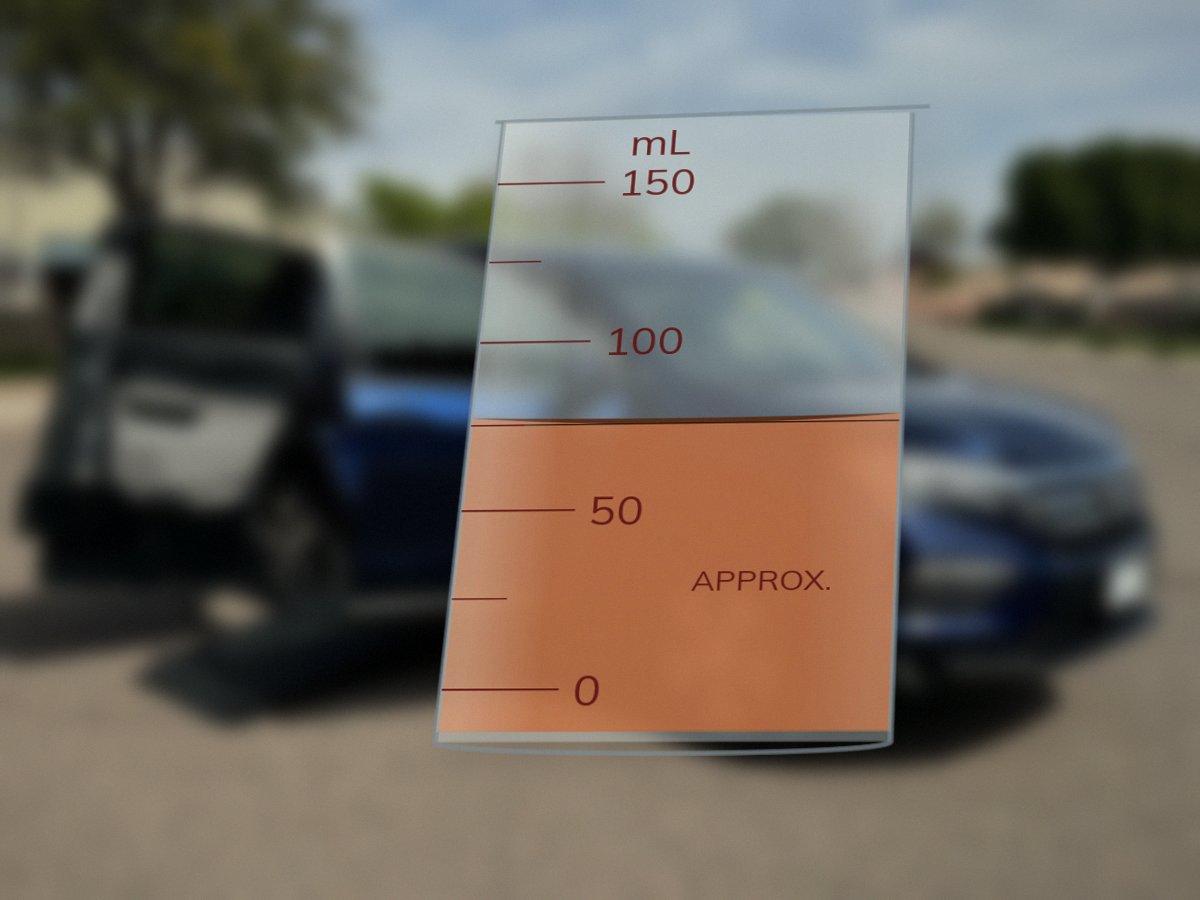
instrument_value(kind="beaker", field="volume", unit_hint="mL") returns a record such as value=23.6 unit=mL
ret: value=75 unit=mL
